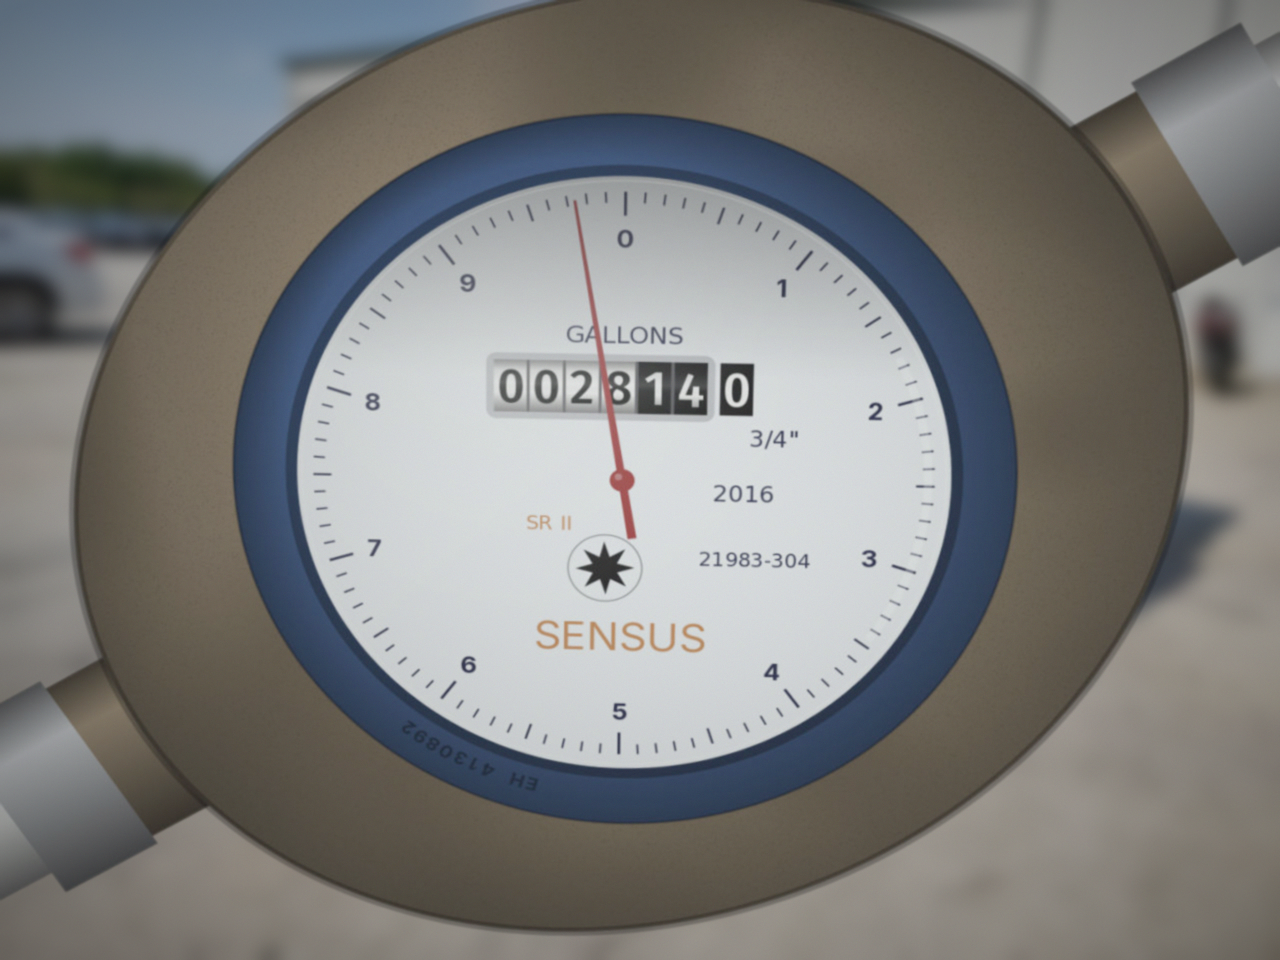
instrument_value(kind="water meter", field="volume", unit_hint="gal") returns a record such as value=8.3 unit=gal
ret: value=28139.7 unit=gal
